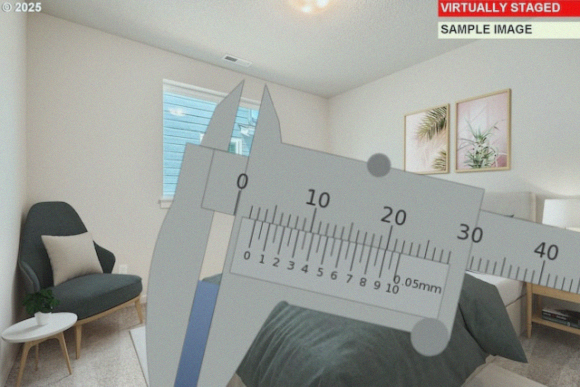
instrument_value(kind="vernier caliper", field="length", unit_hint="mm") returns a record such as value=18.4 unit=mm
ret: value=2.8 unit=mm
